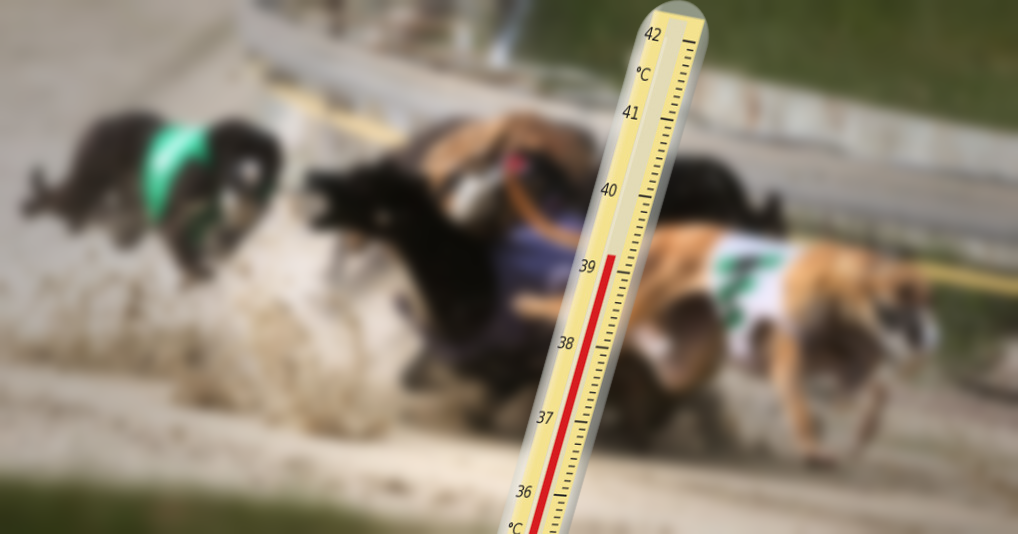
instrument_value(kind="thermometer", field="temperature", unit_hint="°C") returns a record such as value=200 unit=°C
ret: value=39.2 unit=°C
